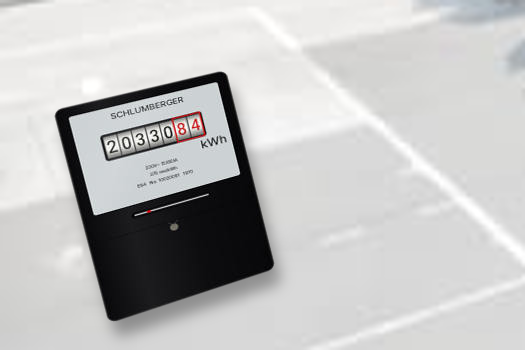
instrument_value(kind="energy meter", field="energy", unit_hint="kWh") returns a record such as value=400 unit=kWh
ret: value=20330.84 unit=kWh
